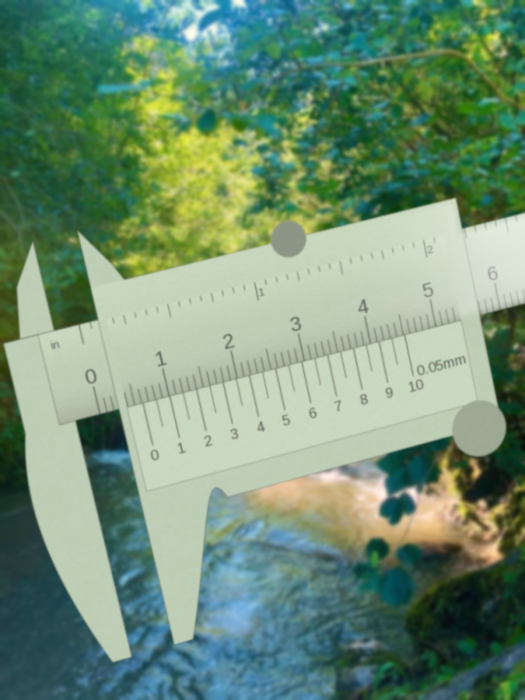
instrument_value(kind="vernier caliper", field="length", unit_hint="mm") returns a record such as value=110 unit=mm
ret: value=6.2 unit=mm
